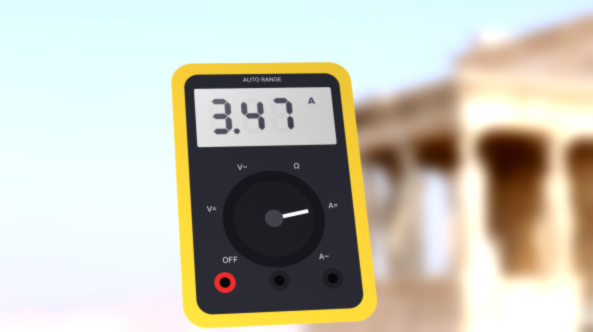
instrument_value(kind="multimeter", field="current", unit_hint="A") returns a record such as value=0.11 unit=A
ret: value=3.47 unit=A
